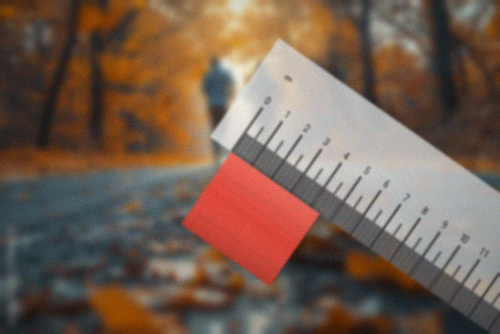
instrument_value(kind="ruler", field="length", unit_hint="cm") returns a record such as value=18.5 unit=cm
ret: value=4.5 unit=cm
